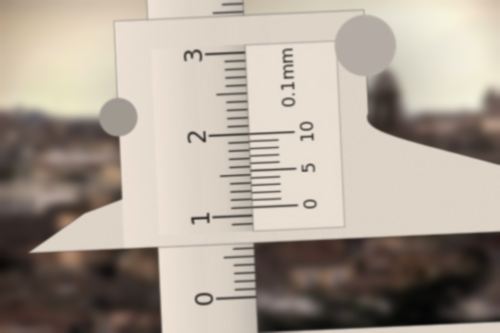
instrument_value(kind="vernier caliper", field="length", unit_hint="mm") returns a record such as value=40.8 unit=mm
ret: value=11.0 unit=mm
